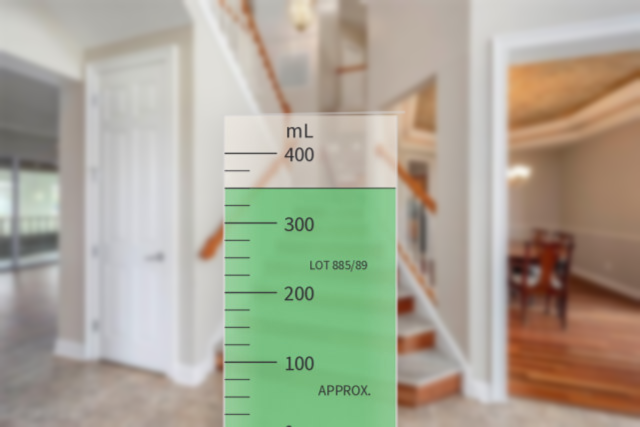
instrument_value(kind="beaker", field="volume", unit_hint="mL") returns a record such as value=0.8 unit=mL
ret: value=350 unit=mL
